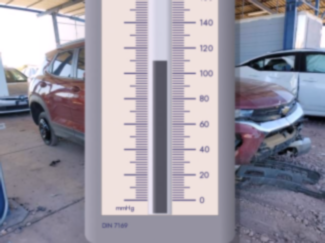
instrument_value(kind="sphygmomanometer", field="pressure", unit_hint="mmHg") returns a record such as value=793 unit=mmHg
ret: value=110 unit=mmHg
